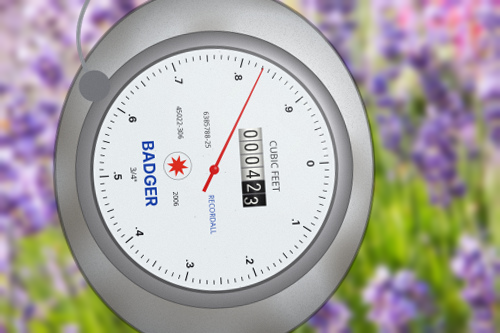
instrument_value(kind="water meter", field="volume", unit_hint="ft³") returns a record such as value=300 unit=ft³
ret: value=422.83 unit=ft³
